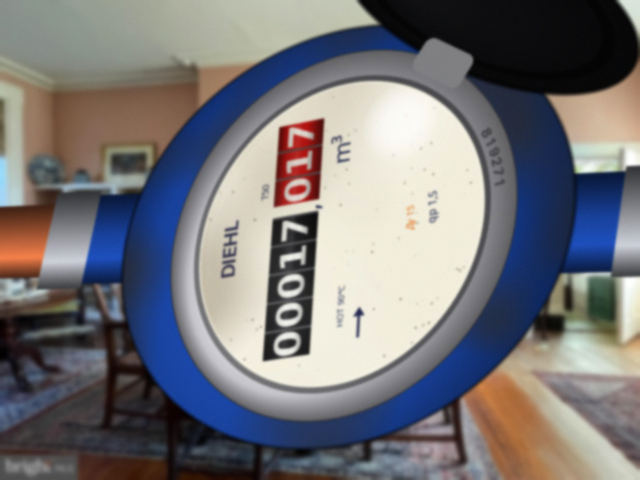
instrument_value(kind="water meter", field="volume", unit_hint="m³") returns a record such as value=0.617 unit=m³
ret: value=17.017 unit=m³
